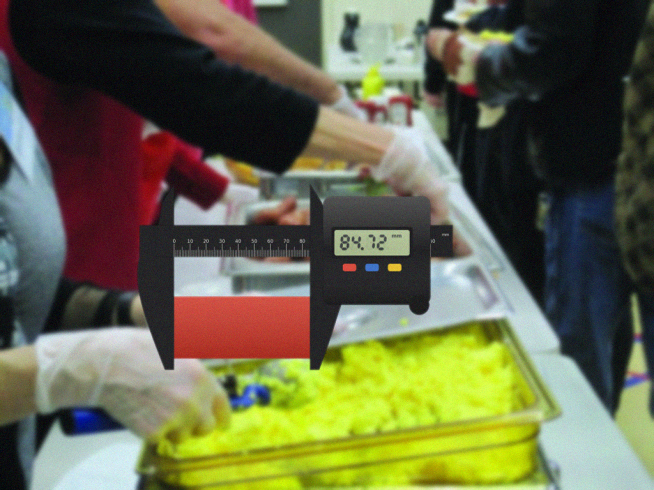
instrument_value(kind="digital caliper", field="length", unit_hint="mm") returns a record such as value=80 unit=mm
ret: value=84.72 unit=mm
